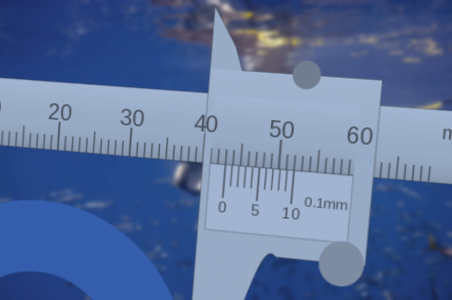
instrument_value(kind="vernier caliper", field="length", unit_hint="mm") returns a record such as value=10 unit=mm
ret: value=43.0 unit=mm
